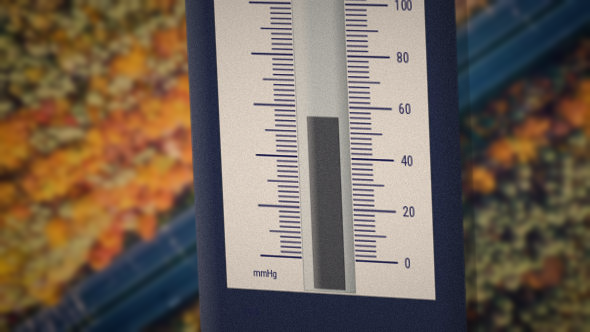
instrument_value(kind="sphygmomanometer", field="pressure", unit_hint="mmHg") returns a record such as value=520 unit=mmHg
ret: value=56 unit=mmHg
